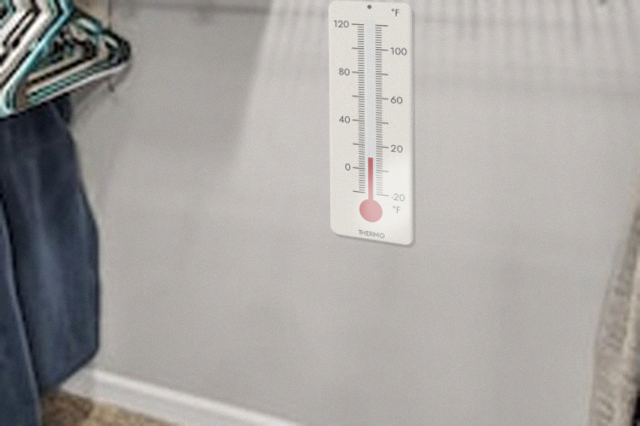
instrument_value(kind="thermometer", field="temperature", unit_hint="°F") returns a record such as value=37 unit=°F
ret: value=10 unit=°F
